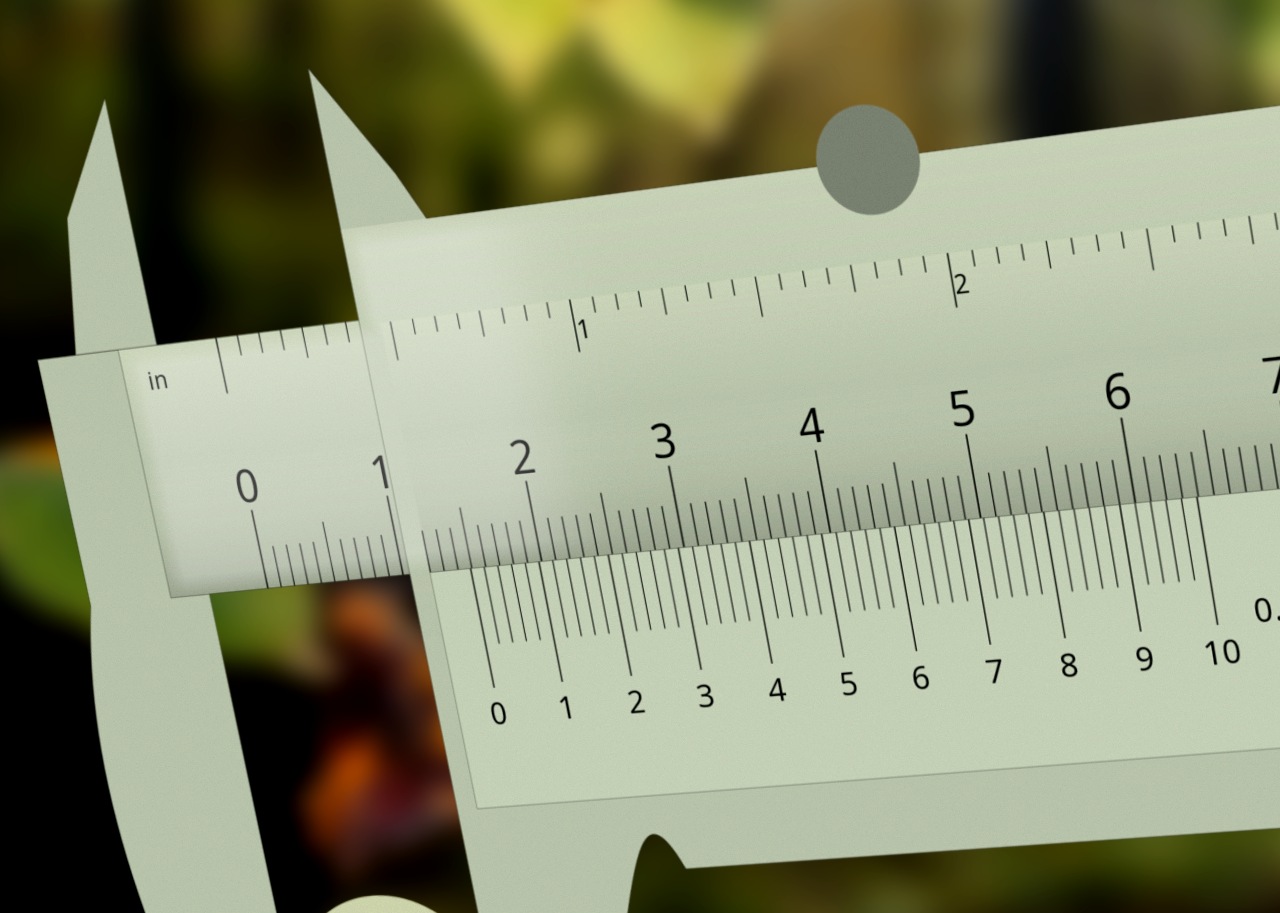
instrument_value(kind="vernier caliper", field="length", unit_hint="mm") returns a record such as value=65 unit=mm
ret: value=14.9 unit=mm
